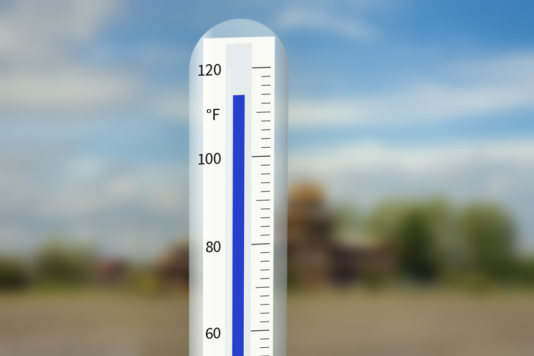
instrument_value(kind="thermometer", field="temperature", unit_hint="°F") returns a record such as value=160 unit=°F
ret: value=114 unit=°F
